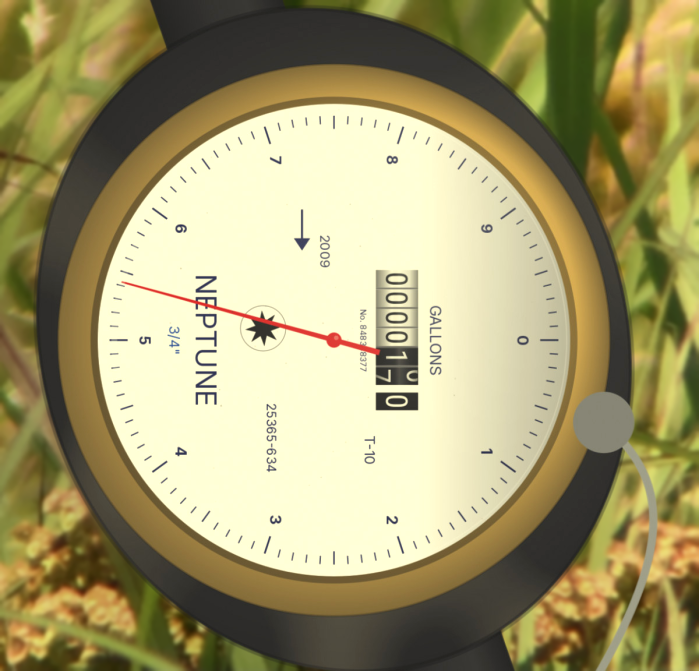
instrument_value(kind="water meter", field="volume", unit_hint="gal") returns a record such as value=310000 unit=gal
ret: value=165.4 unit=gal
